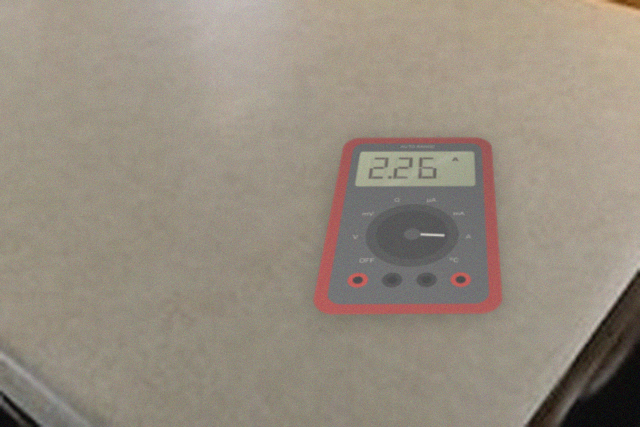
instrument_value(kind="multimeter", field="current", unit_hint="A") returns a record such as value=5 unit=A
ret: value=2.26 unit=A
